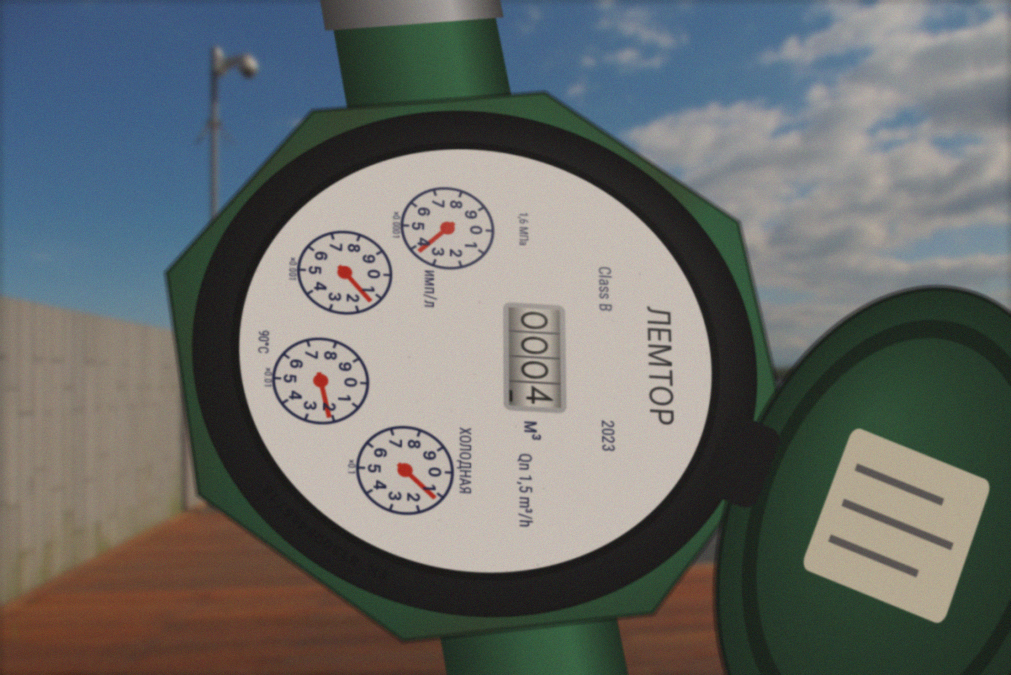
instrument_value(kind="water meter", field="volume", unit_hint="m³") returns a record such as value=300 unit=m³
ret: value=4.1213 unit=m³
